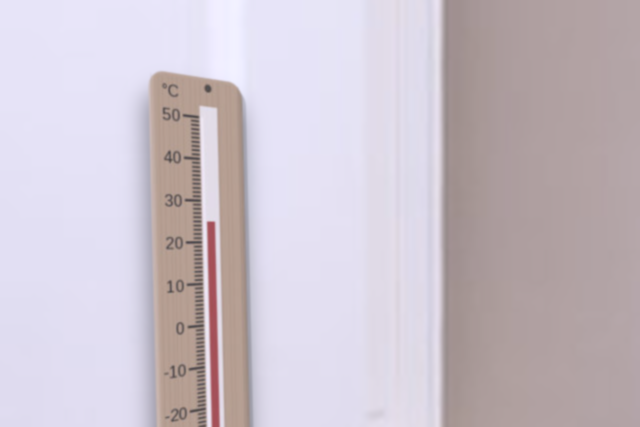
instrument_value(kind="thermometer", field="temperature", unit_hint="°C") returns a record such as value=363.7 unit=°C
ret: value=25 unit=°C
